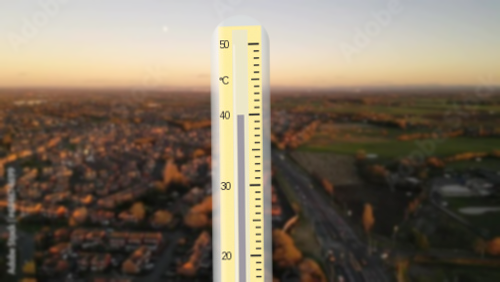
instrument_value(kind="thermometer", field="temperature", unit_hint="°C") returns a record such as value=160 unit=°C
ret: value=40 unit=°C
